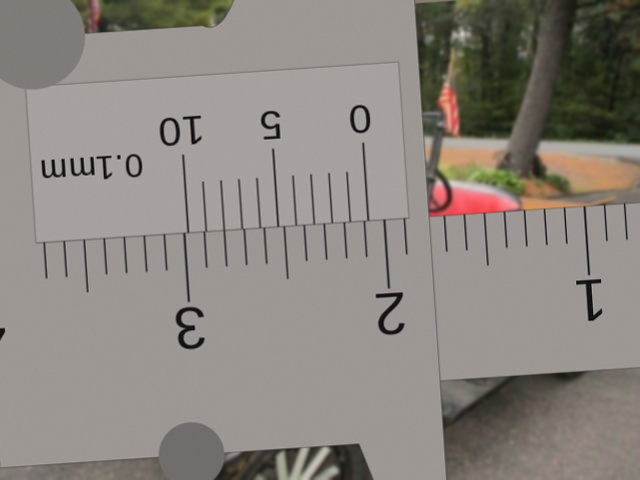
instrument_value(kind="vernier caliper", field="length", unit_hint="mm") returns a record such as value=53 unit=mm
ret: value=20.8 unit=mm
